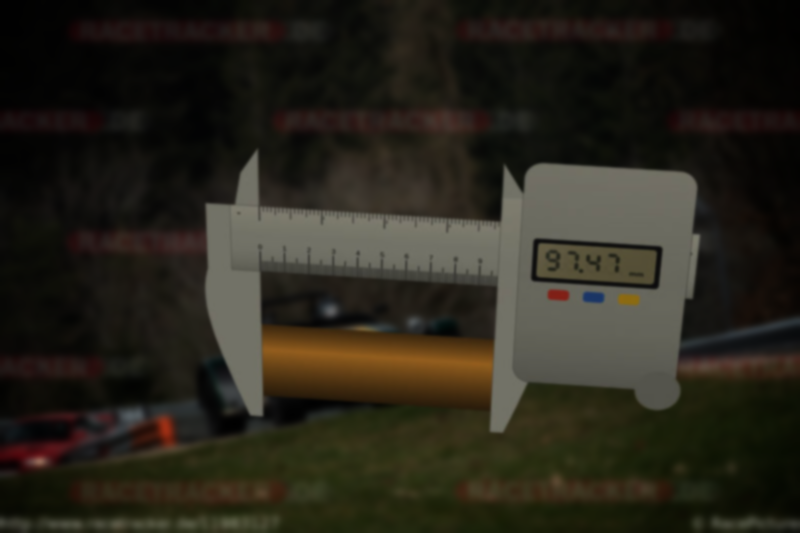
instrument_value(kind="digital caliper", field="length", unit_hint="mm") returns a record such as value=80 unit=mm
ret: value=97.47 unit=mm
